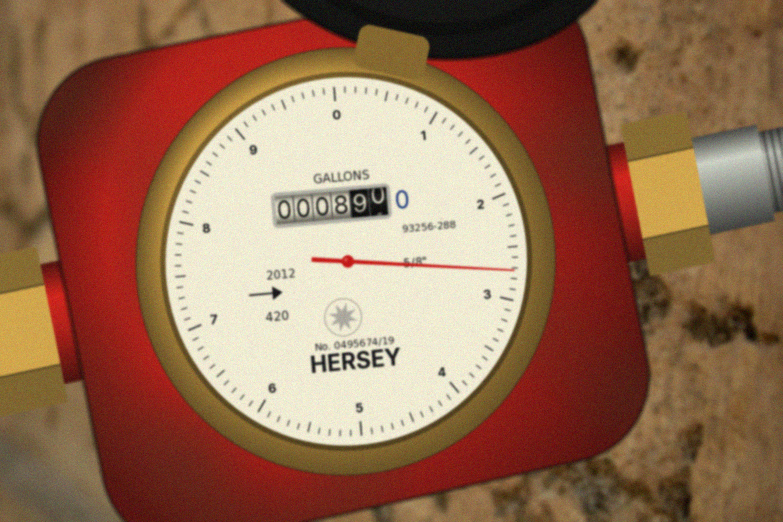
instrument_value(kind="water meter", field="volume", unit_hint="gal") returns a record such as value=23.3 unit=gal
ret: value=8902.7 unit=gal
